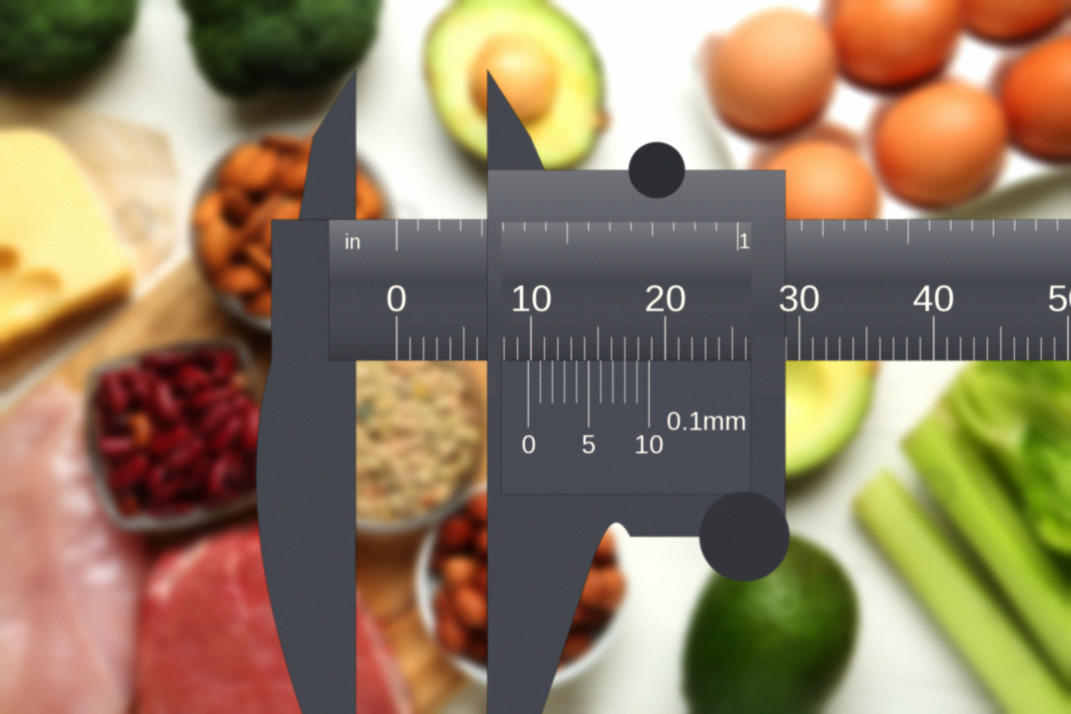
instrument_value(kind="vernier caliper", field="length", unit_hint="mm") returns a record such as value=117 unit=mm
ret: value=9.8 unit=mm
